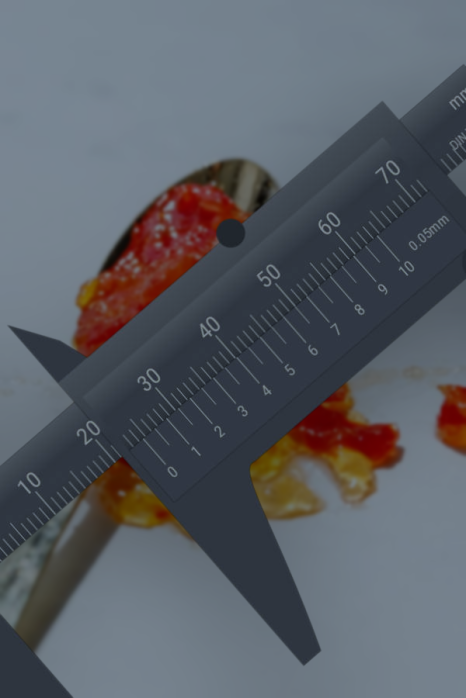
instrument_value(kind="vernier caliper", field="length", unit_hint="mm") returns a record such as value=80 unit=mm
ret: value=24.6 unit=mm
